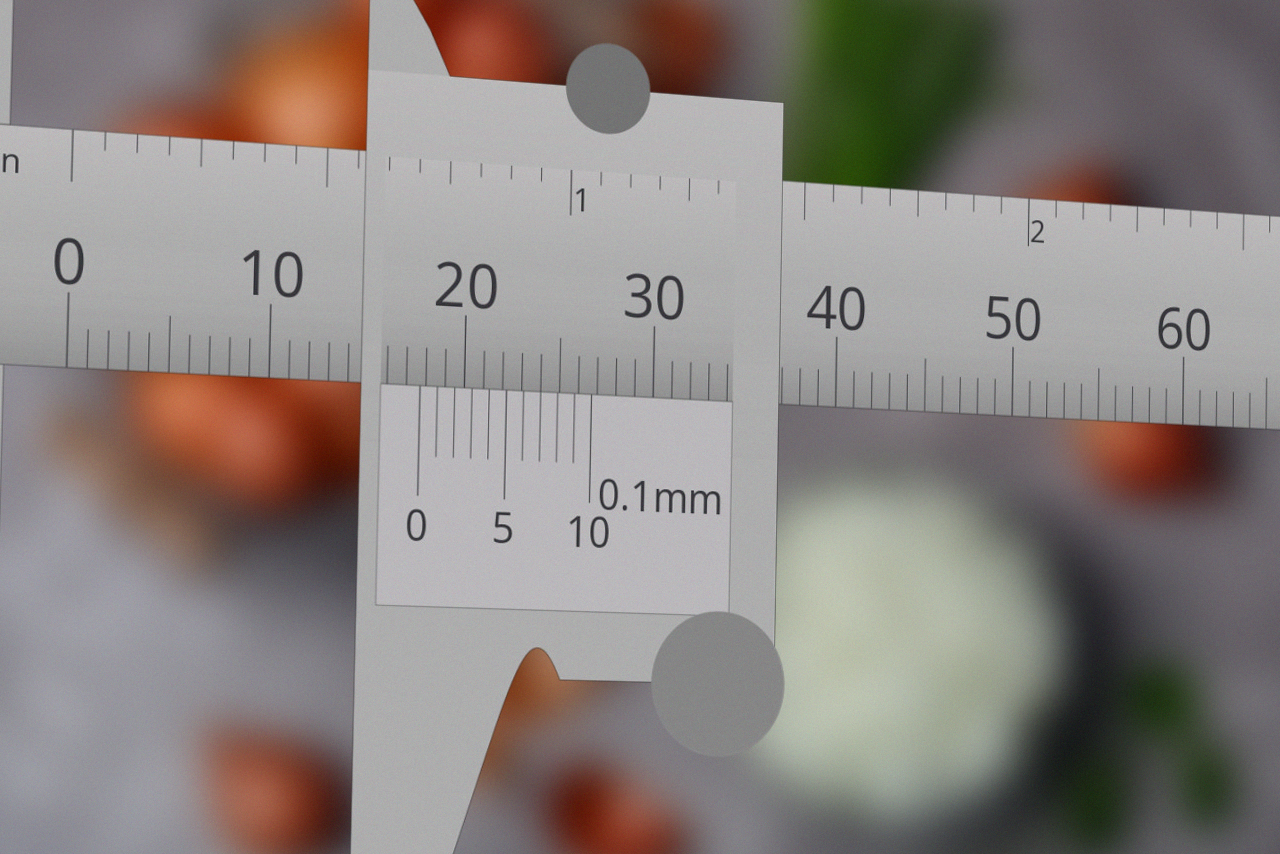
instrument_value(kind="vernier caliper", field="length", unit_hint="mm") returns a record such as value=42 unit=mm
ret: value=17.7 unit=mm
